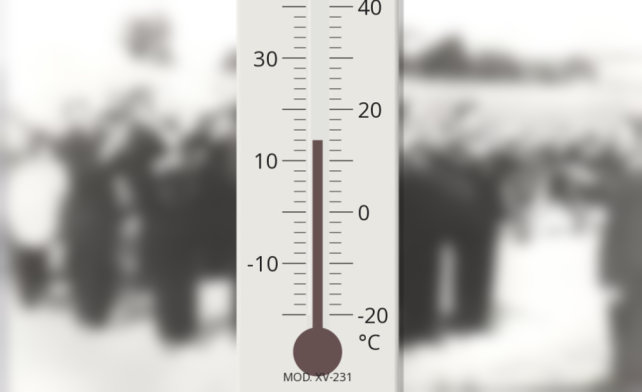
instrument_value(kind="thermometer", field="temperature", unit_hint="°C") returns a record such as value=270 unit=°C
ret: value=14 unit=°C
